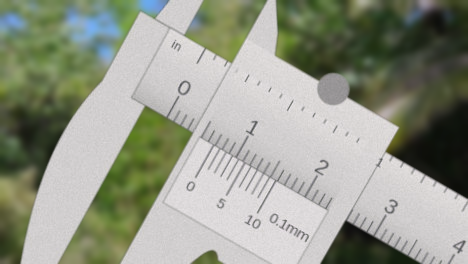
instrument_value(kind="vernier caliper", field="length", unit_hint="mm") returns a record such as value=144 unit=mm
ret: value=6.8 unit=mm
